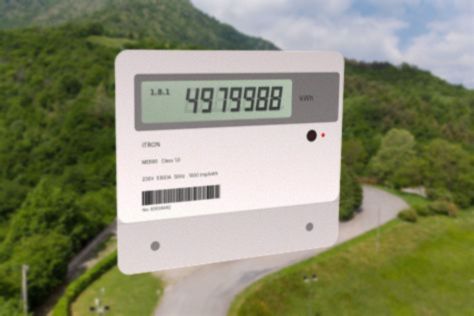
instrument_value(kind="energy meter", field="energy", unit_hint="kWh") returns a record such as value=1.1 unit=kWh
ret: value=4979988 unit=kWh
